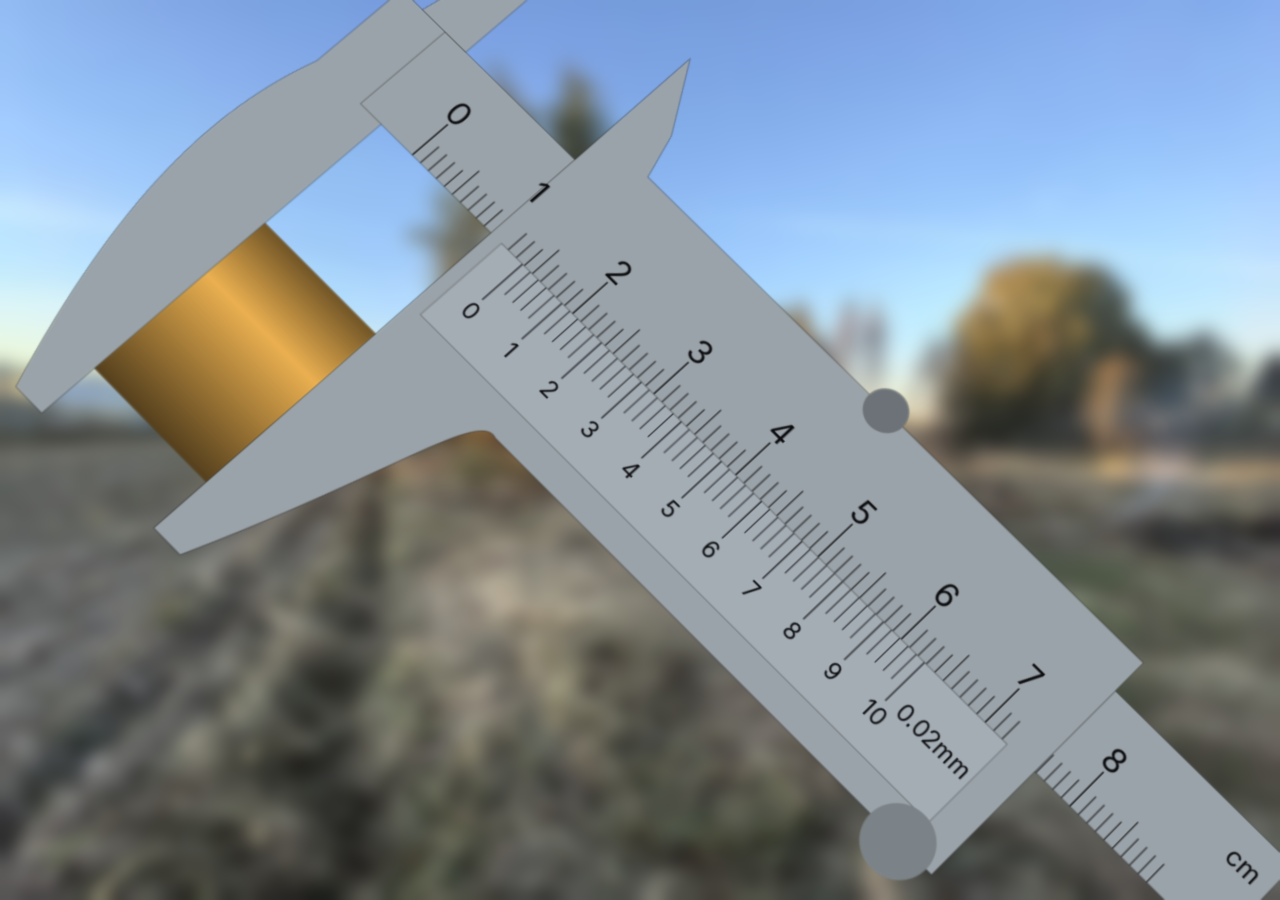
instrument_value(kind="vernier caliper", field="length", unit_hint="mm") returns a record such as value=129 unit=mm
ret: value=13.8 unit=mm
